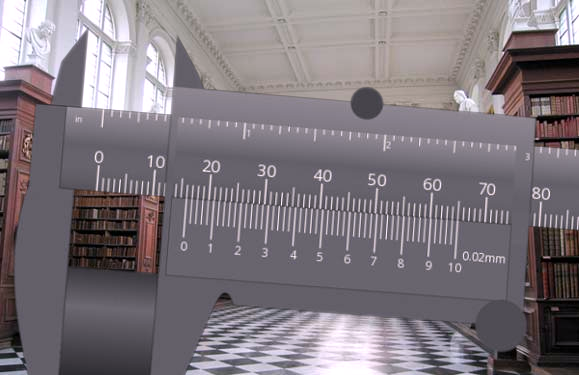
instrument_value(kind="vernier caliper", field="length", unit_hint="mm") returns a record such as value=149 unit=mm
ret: value=16.0 unit=mm
